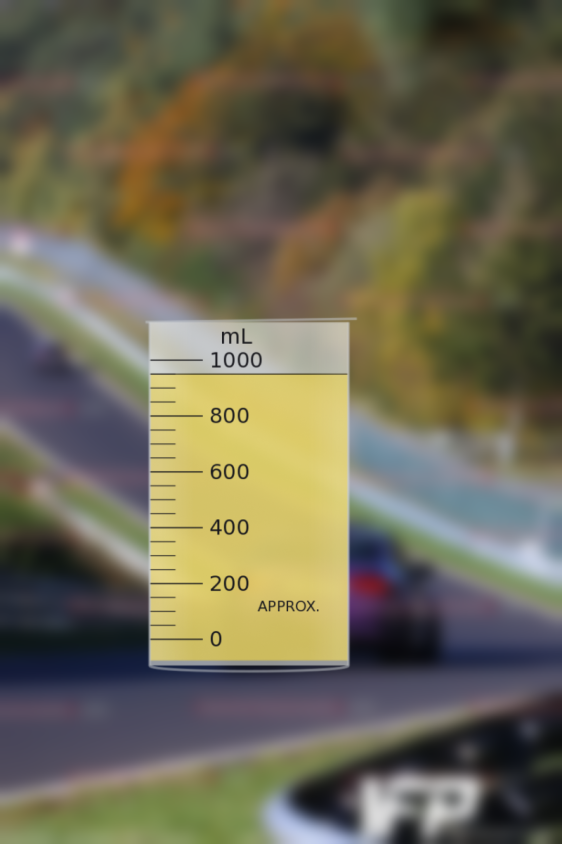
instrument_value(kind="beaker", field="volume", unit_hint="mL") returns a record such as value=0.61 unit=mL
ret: value=950 unit=mL
